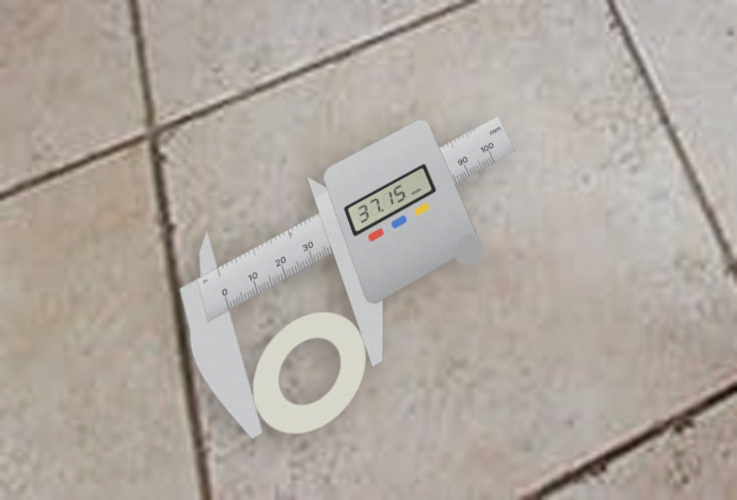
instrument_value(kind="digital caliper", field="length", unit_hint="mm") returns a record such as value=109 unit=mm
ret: value=37.15 unit=mm
